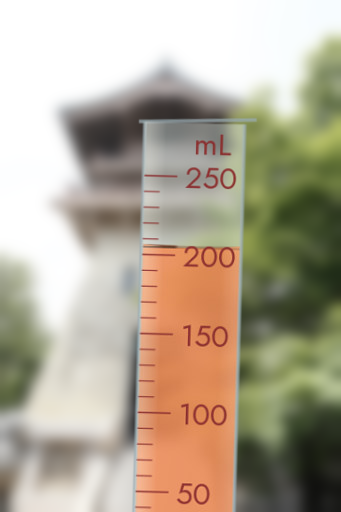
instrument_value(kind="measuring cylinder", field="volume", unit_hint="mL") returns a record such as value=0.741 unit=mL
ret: value=205 unit=mL
